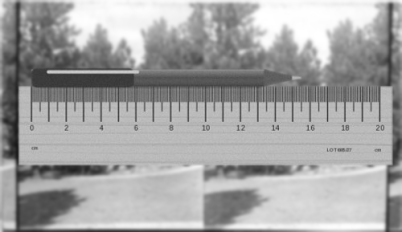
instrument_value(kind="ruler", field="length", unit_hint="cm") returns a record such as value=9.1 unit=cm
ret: value=15.5 unit=cm
